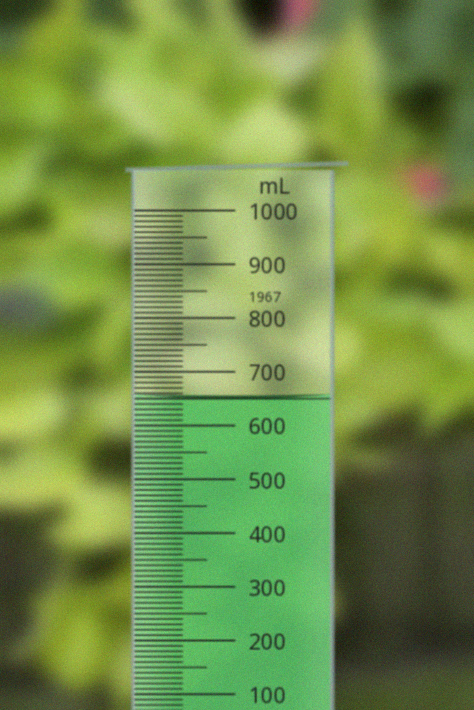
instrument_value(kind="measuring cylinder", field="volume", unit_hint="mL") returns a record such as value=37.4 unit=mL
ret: value=650 unit=mL
